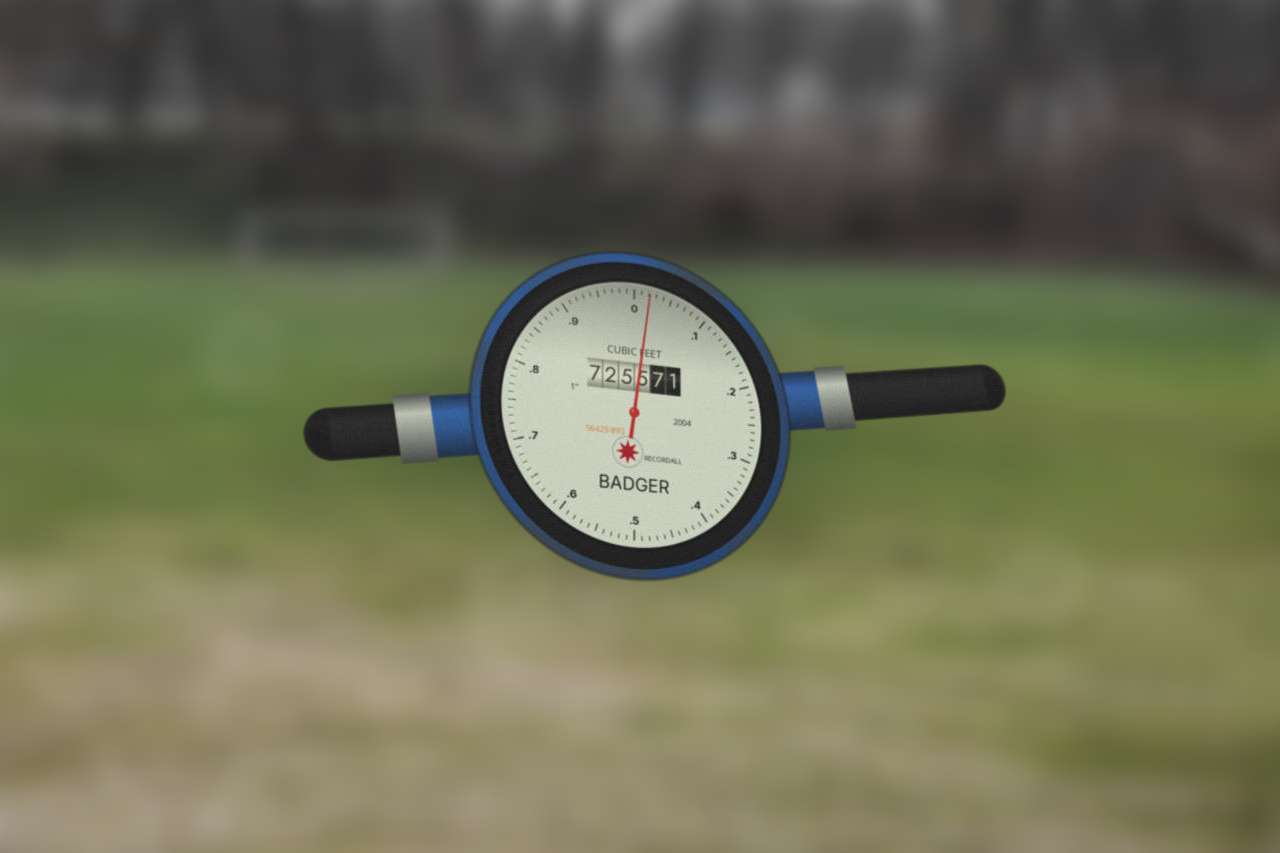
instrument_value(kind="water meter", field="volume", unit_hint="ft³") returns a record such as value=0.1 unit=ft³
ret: value=725571.02 unit=ft³
